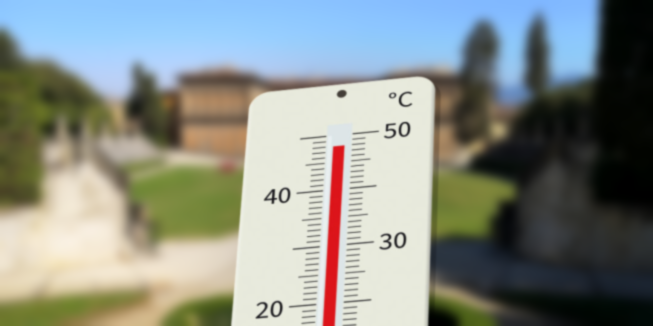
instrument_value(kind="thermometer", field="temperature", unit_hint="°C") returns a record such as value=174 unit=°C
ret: value=48 unit=°C
